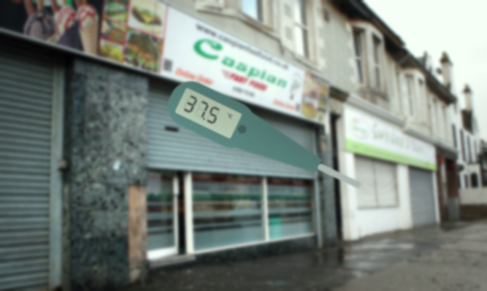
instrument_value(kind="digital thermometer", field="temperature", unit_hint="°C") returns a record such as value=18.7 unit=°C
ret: value=37.5 unit=°C
